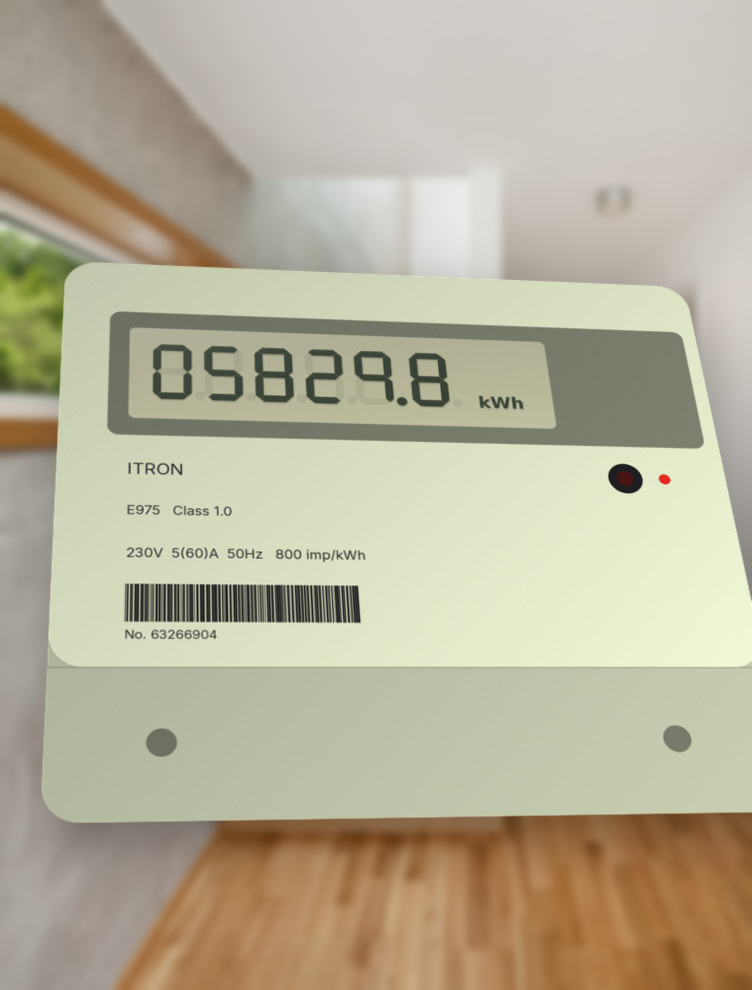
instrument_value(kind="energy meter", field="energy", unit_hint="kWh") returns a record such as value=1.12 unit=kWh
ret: value=5829.8 unit=kWh
